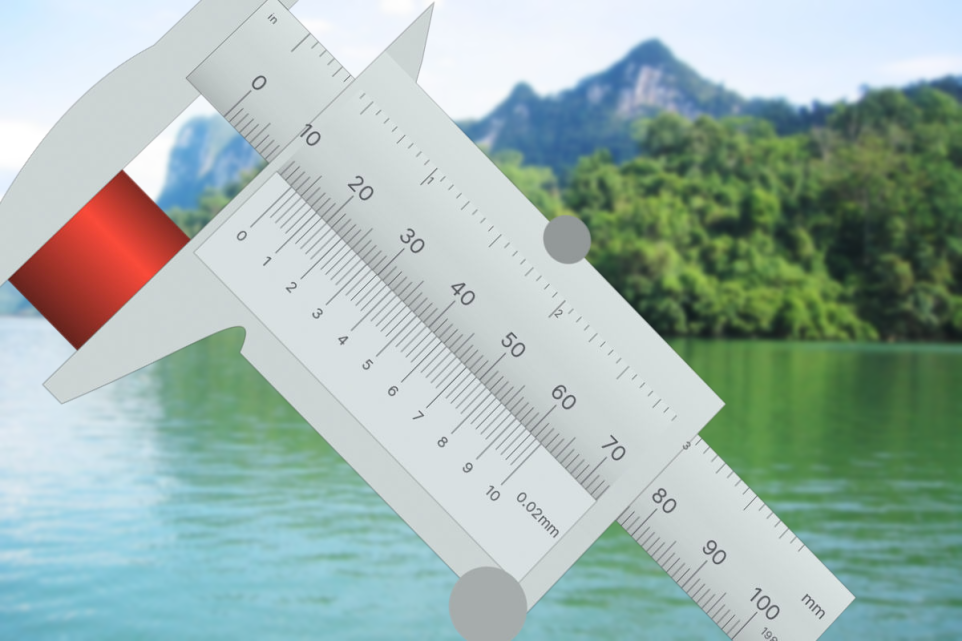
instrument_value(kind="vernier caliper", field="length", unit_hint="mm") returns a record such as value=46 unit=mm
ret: value=13.2 unit=mm
